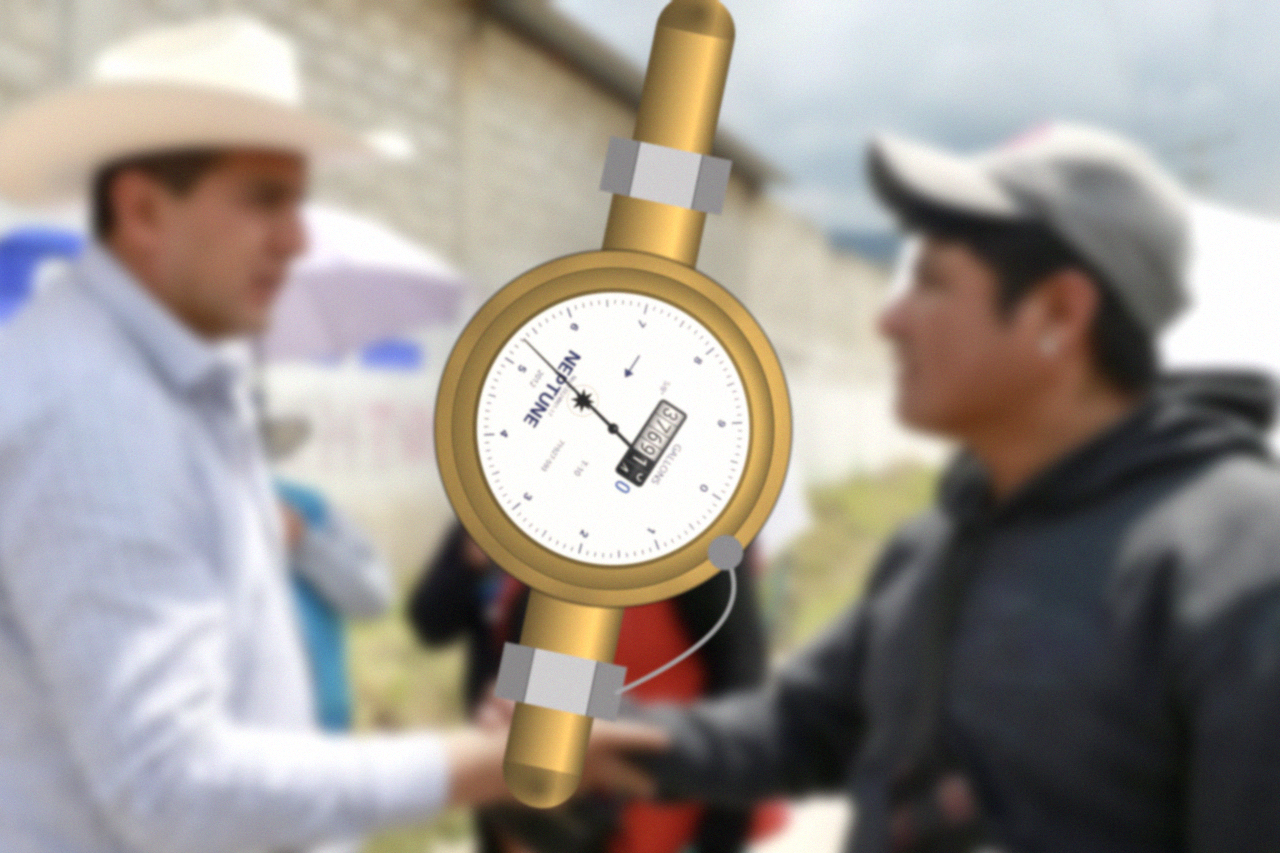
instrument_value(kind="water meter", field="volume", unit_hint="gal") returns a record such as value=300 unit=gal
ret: value=3769135.3 unit=gal
